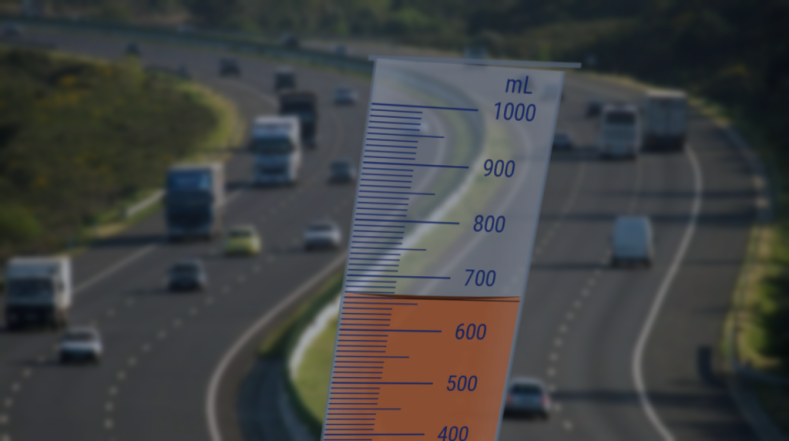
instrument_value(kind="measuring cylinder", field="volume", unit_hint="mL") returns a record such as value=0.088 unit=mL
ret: value=660 unit=mL
